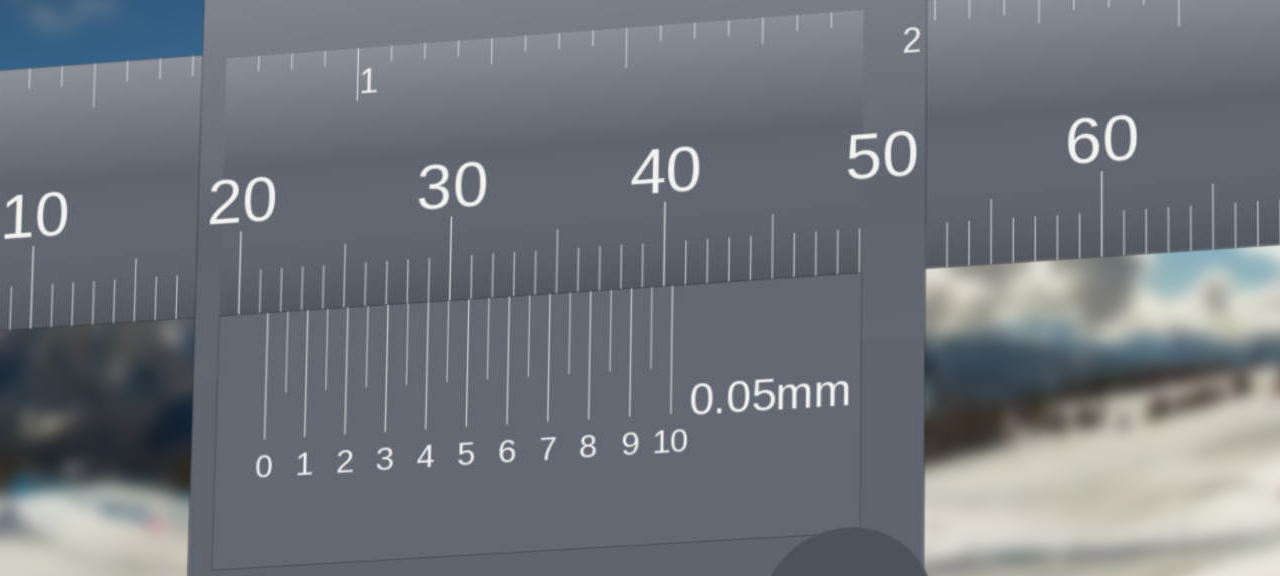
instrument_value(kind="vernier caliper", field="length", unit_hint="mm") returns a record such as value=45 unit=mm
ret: value=21.4 unit=mm
